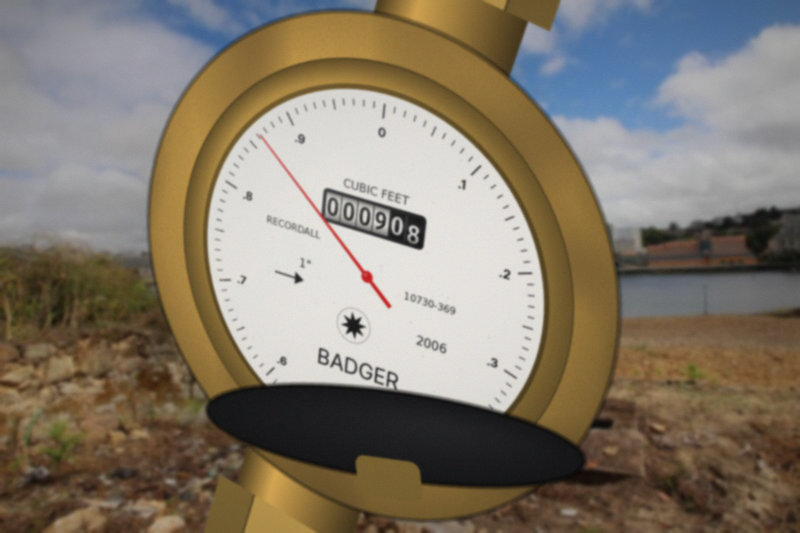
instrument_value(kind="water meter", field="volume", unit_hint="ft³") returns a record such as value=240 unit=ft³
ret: value=907.86 unit=ft³
